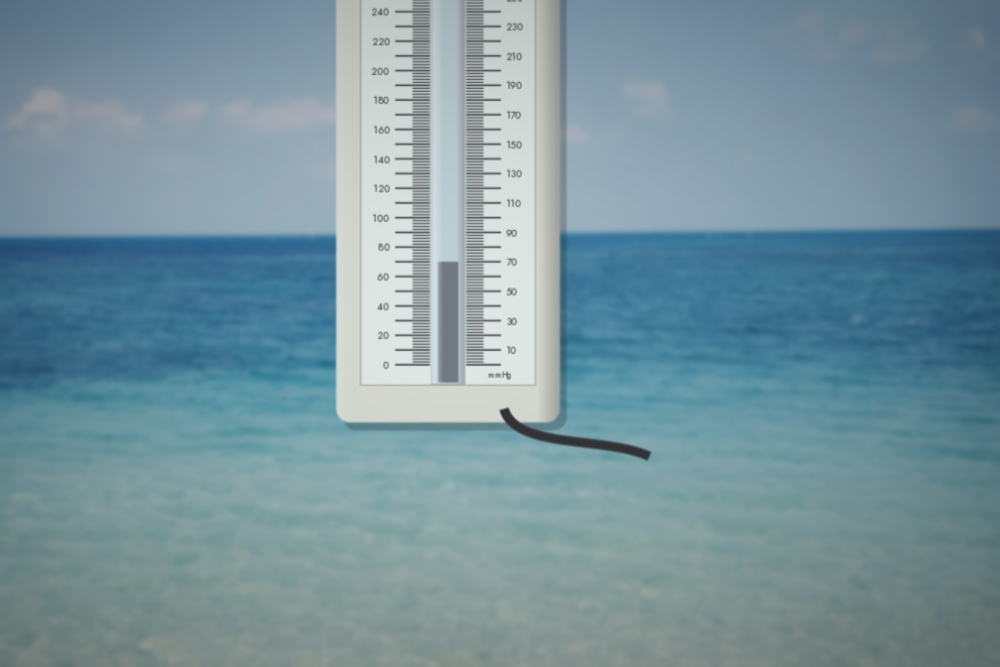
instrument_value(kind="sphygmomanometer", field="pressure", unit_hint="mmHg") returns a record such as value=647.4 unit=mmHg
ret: value=70 unit=mmHg
